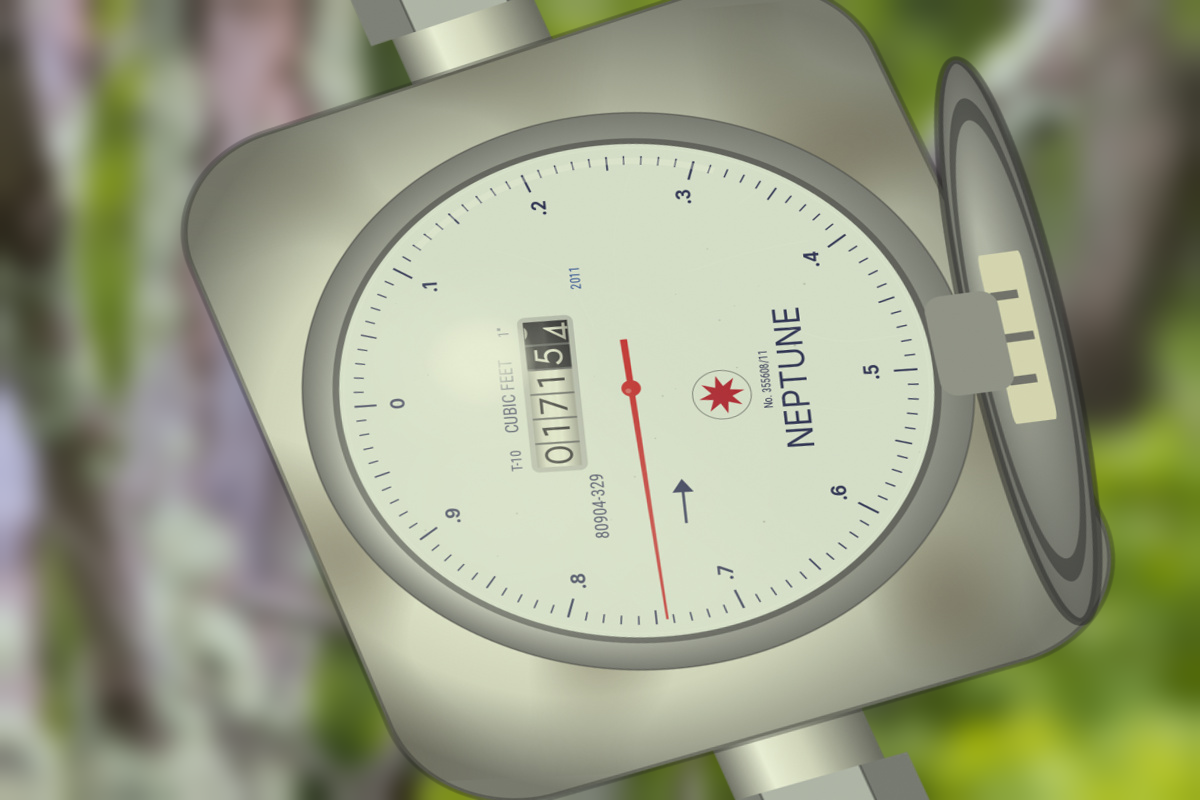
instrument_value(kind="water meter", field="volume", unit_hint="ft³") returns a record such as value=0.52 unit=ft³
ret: value=17153.74 unit=ft³
